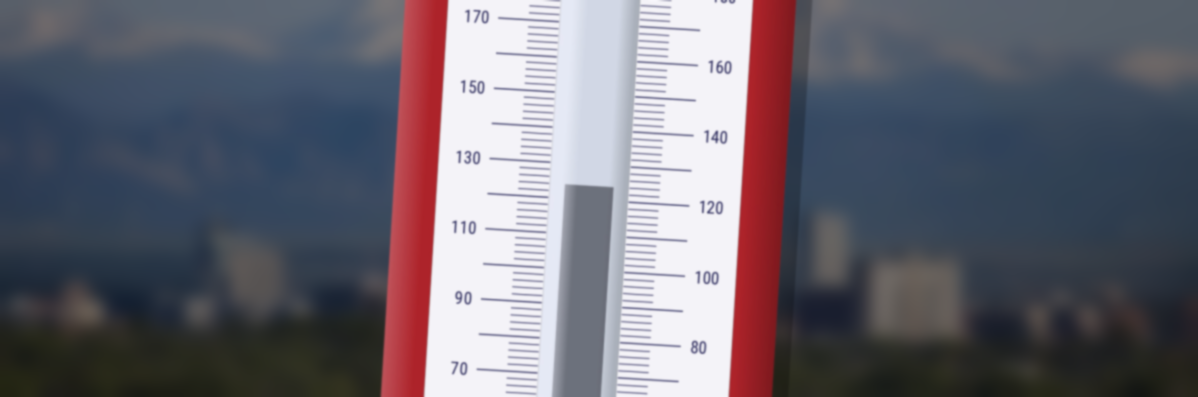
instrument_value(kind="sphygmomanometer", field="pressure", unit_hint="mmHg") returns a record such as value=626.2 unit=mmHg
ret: value=124 unit=mmHg
